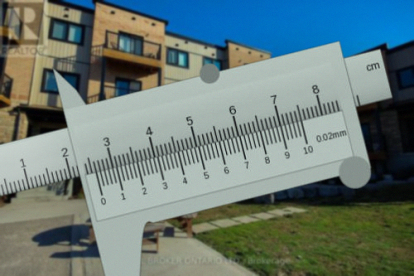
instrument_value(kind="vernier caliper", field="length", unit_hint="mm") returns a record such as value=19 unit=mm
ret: value=26.0 unit=mm
